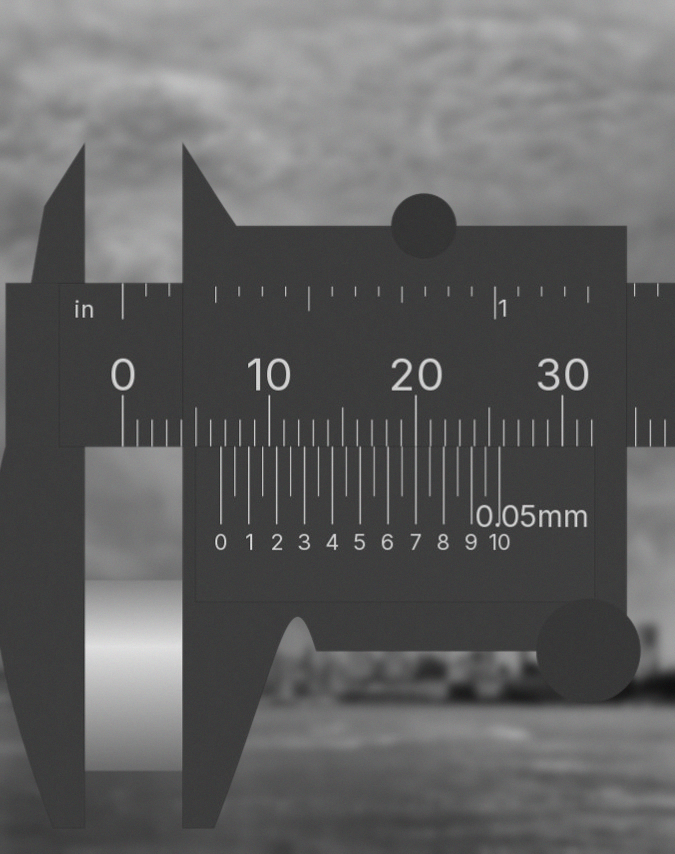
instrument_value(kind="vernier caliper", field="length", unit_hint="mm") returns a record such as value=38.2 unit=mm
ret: value=6.7 unit=mm
